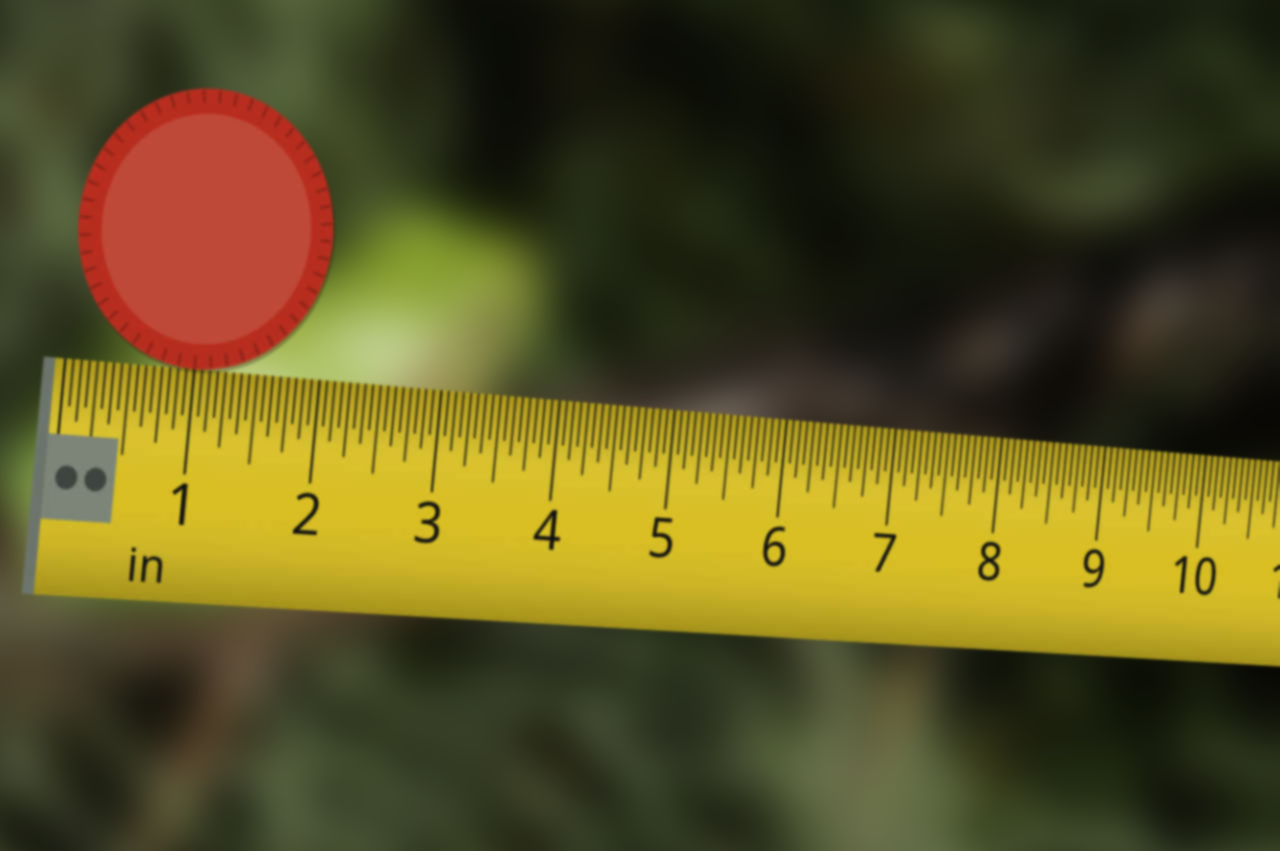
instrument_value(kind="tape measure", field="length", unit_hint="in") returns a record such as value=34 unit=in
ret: value=2 unit=in
